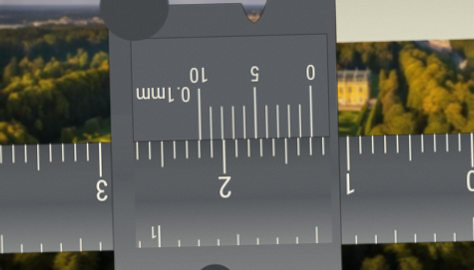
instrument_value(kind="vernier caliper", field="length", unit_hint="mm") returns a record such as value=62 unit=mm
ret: value=12.9 unit=mm
